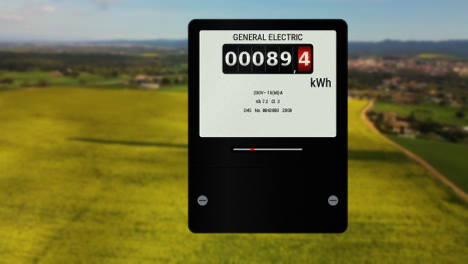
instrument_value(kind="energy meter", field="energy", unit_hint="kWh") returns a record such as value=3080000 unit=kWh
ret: value=89.4 unit=kWh
